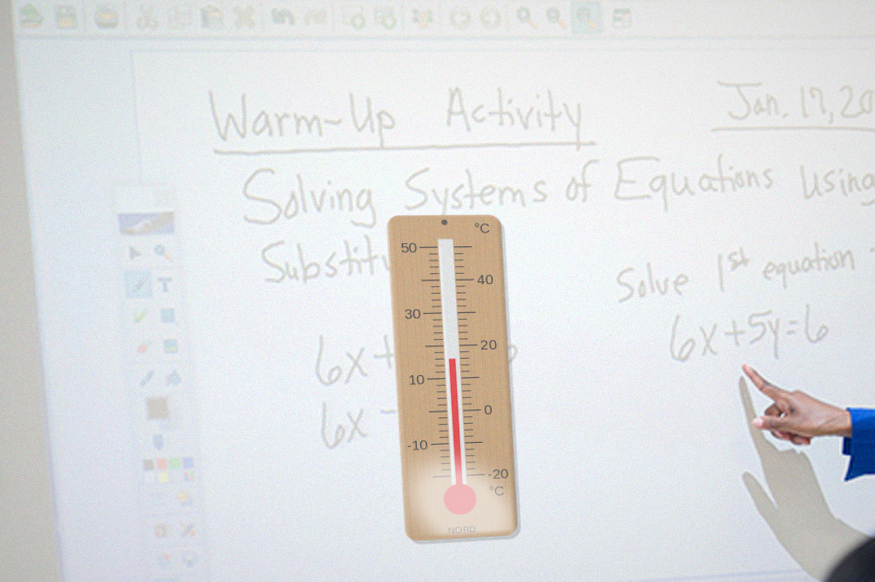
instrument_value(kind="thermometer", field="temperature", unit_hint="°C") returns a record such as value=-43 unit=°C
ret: value=16 unit=°C
